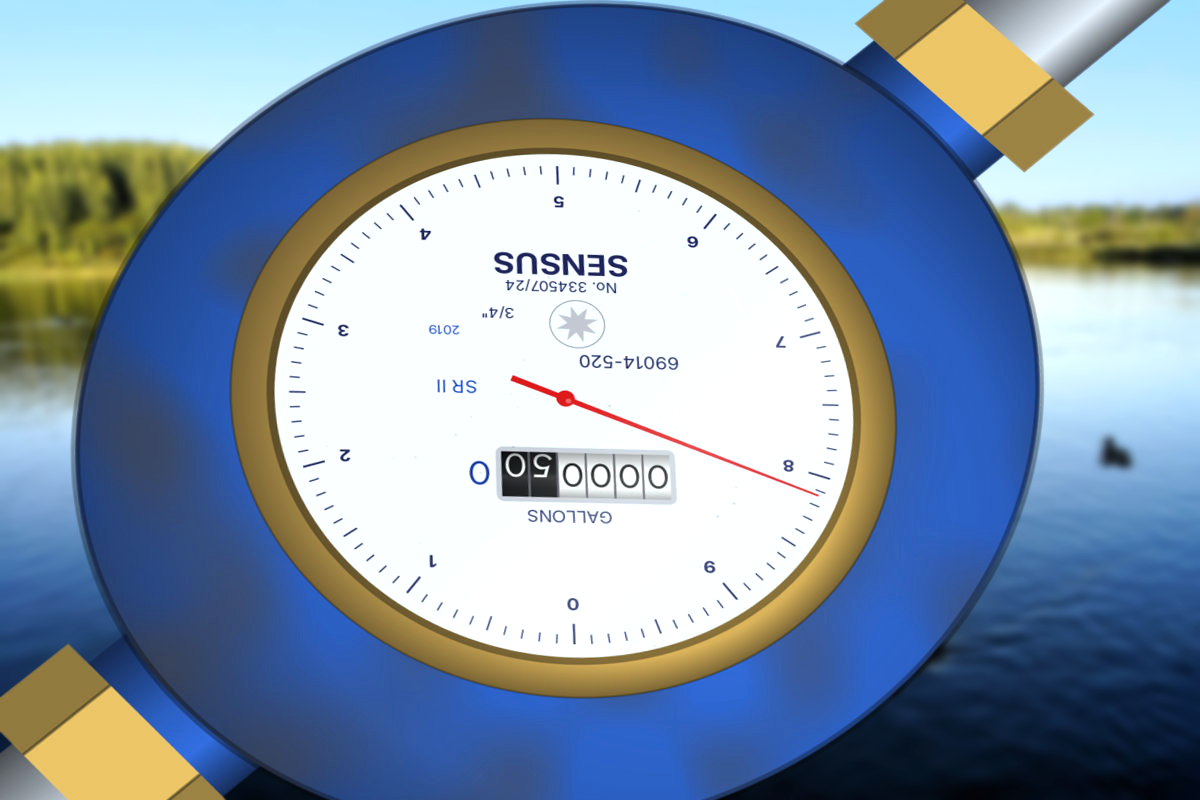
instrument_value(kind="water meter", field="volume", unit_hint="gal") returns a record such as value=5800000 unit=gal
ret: value=498.1 unit=gal
